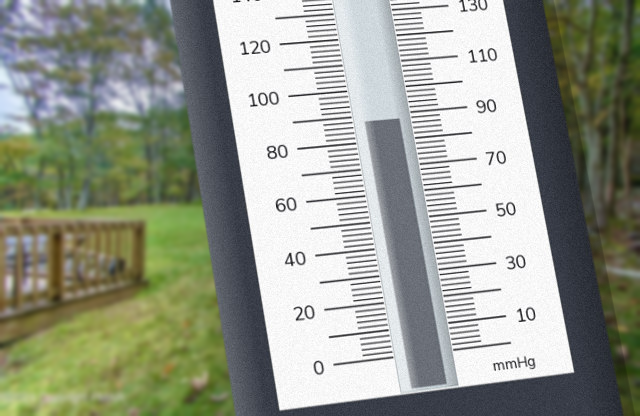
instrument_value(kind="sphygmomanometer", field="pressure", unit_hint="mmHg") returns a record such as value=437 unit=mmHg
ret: value=88 unit=mmHg
